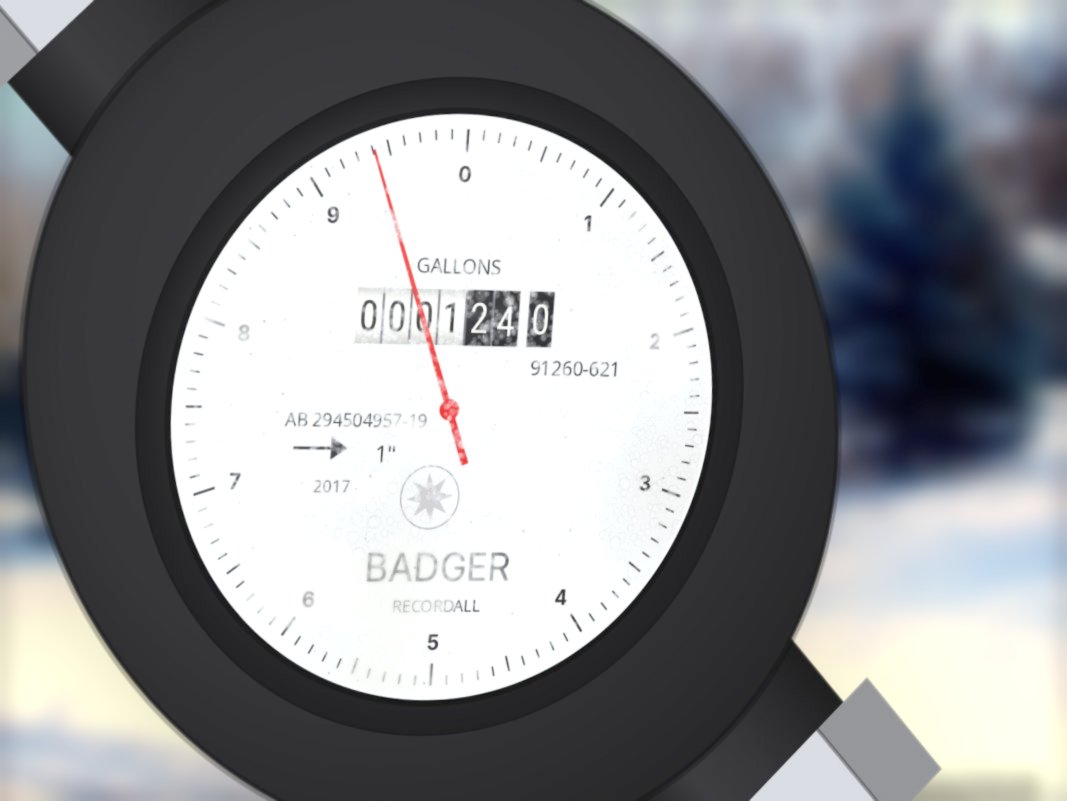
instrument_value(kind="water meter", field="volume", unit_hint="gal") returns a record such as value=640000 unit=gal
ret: value=1239.4 unit=gal
